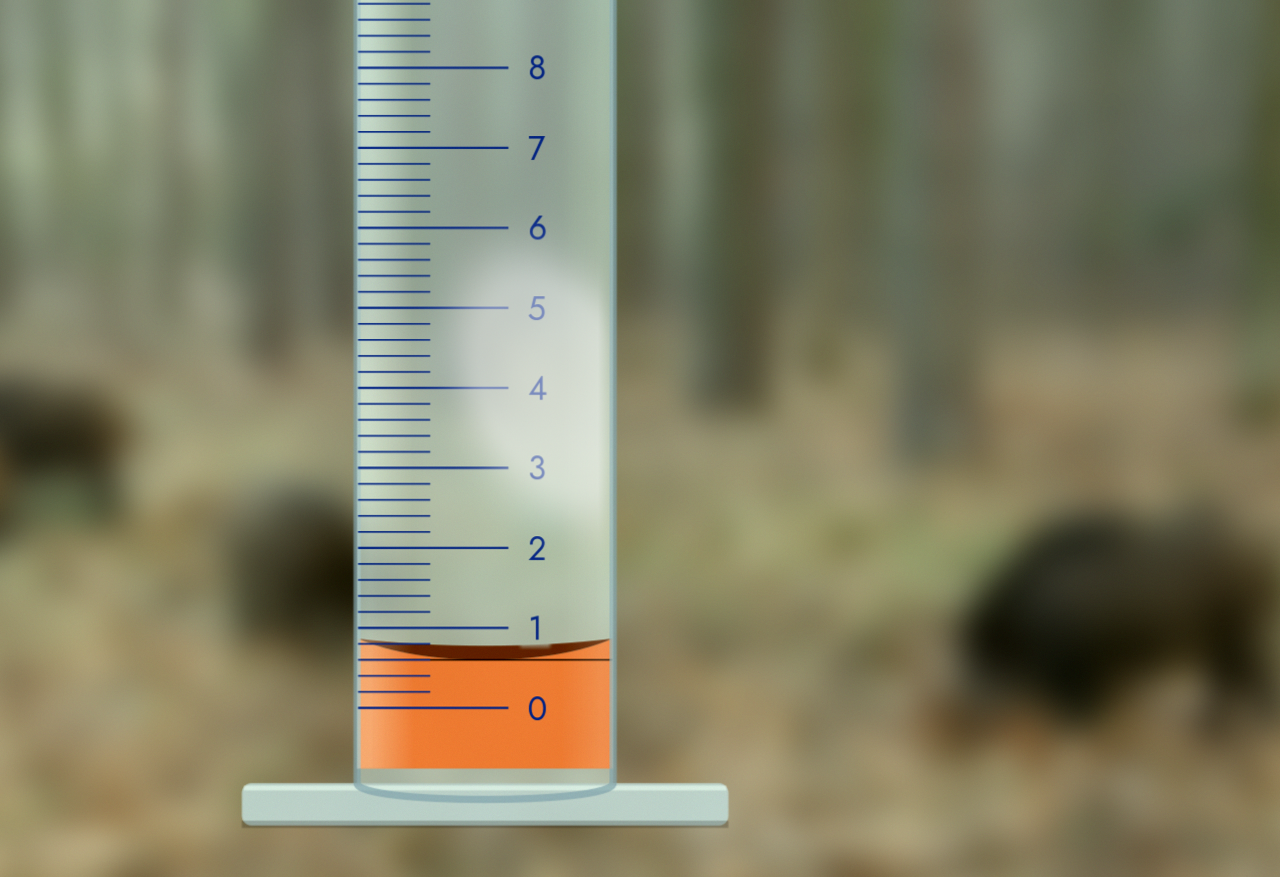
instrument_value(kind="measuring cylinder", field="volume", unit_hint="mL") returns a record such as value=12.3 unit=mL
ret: value=0.6 unit=mL
